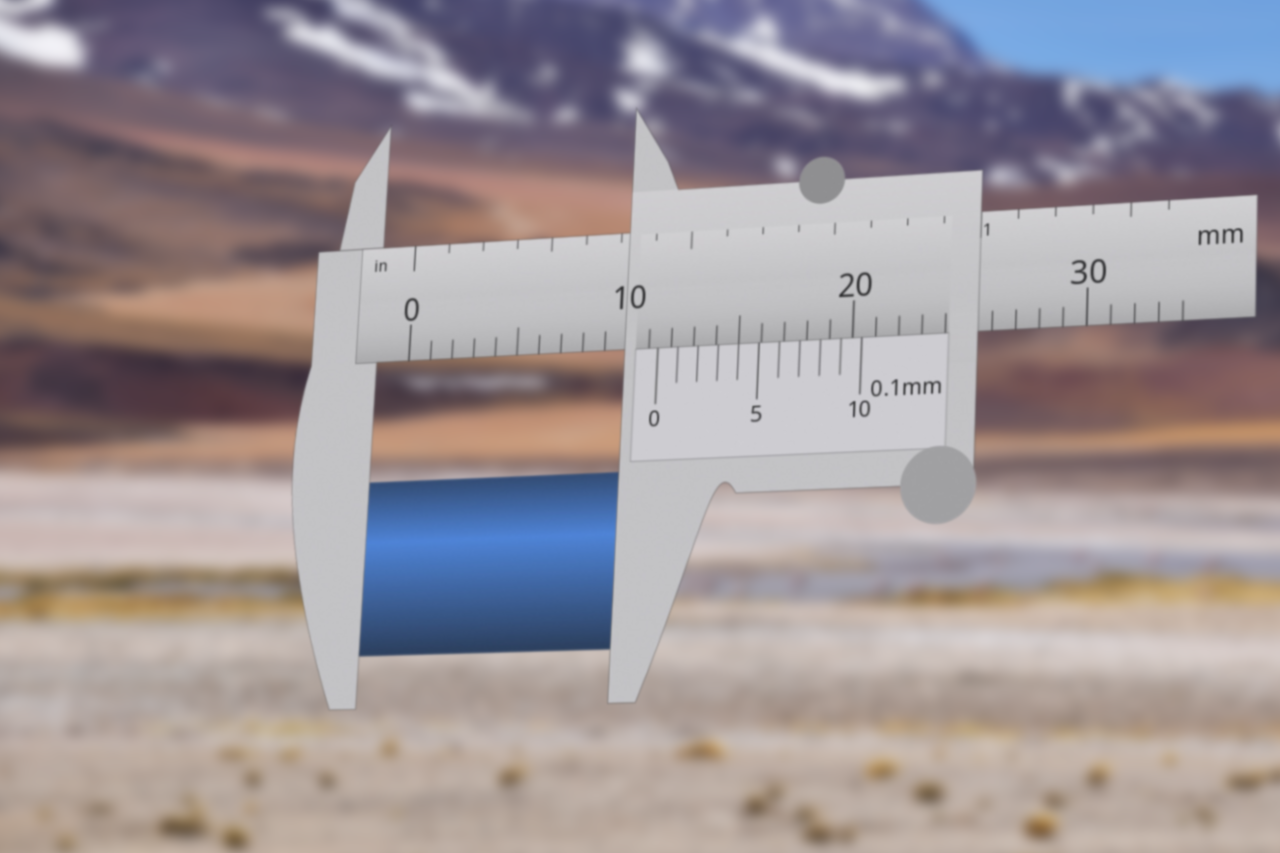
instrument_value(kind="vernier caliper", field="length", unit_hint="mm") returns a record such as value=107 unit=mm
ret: value=11.4 unit=mm
